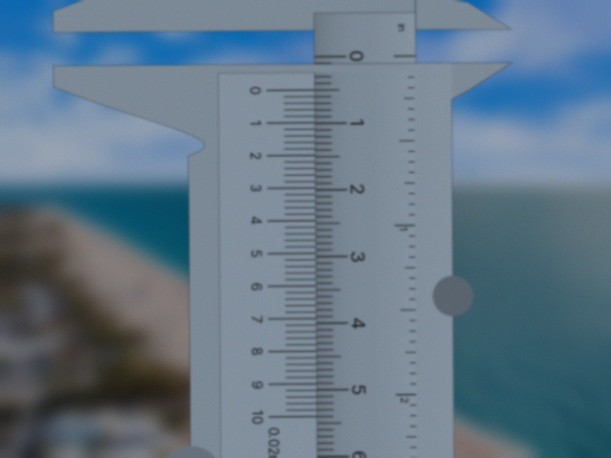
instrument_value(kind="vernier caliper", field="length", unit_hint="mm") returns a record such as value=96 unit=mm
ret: value=5.0 unit=mm
